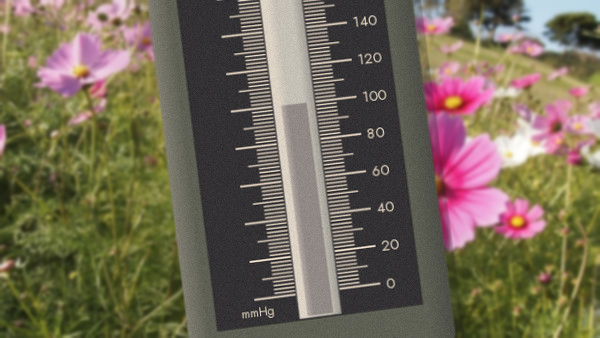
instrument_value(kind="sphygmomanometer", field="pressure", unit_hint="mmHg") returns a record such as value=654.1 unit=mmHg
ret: value=100 unit=mmHg
